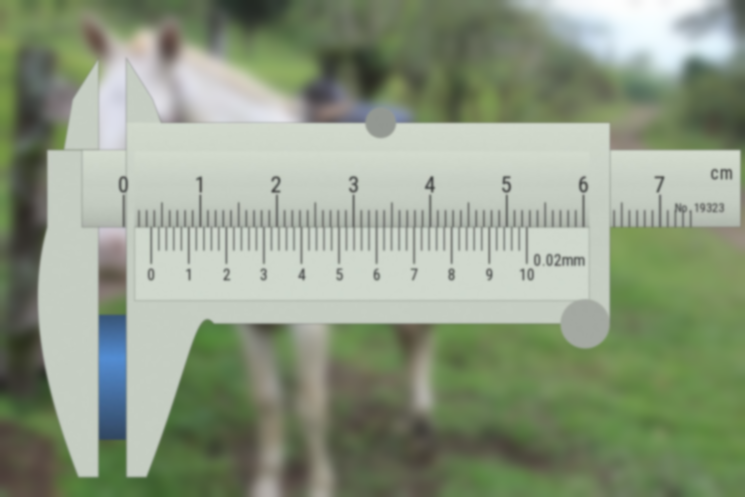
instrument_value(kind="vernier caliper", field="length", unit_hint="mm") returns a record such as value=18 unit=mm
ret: value=3.6 unit=mm
